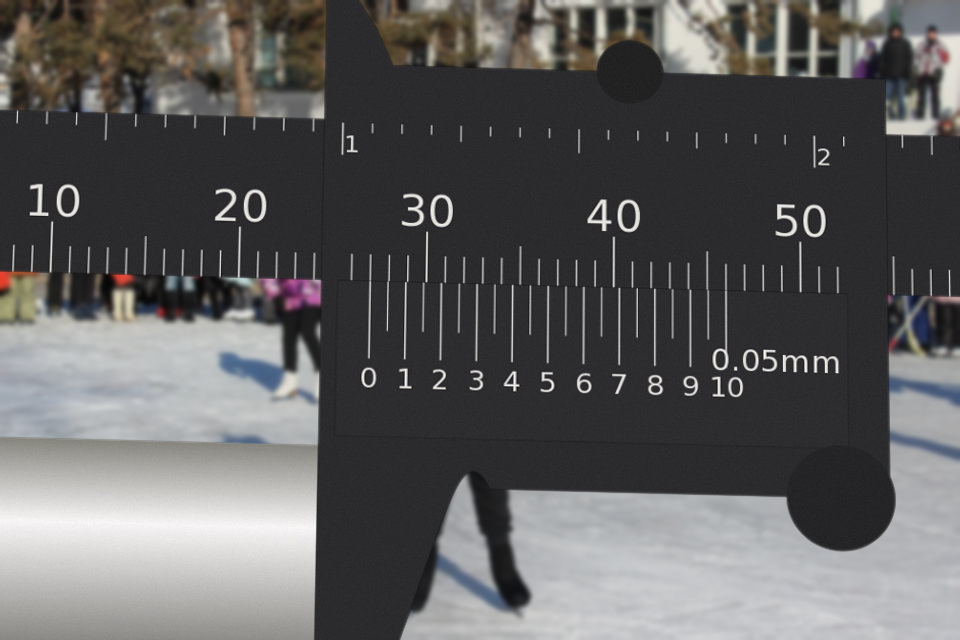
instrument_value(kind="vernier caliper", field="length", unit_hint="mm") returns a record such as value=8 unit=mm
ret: value=27.0 unit=mm
